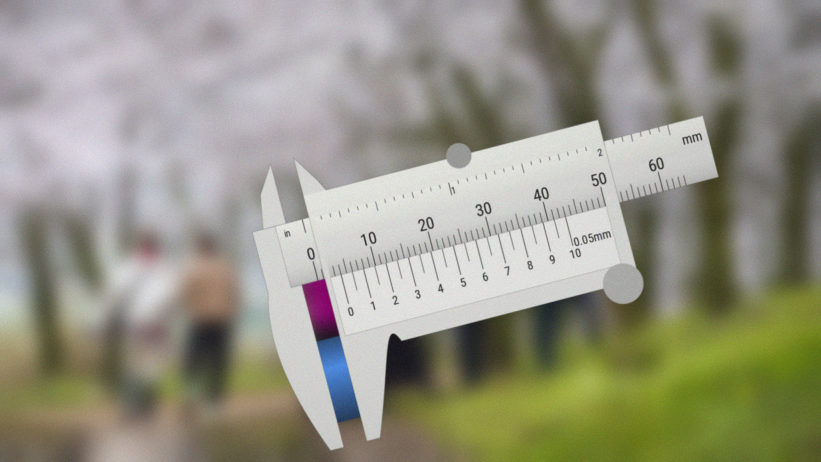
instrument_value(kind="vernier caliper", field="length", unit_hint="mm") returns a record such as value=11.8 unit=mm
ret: value=4.0 unit=mm
